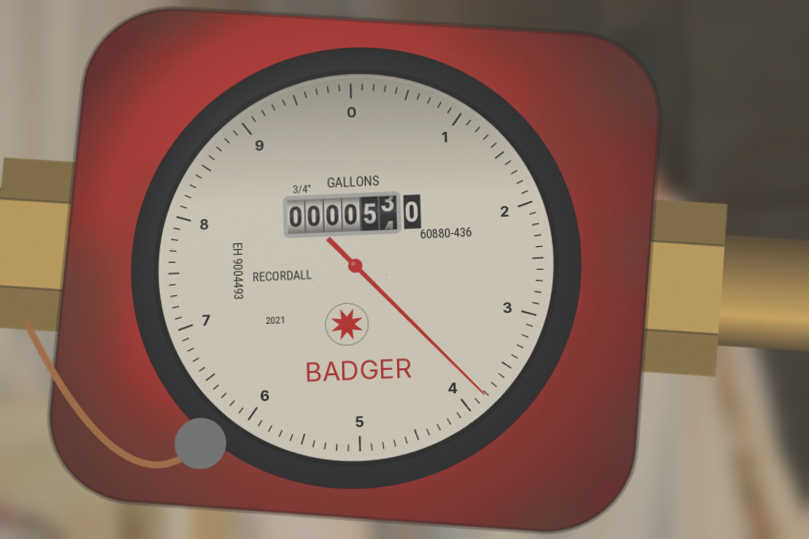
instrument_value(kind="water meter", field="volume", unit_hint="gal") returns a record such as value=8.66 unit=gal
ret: value=533.8 unit=gal
